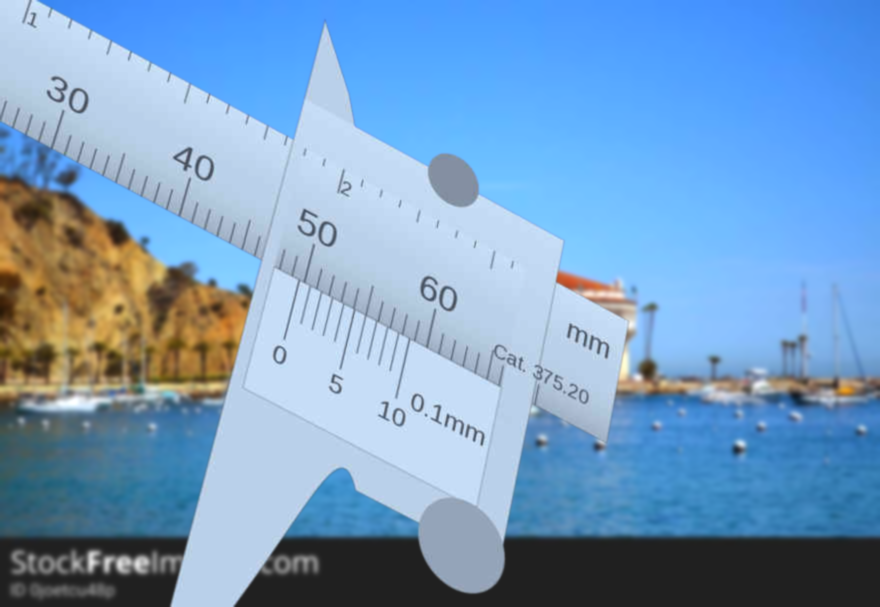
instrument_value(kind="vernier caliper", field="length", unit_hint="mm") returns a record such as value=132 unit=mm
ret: value=49.6 unit=mm
